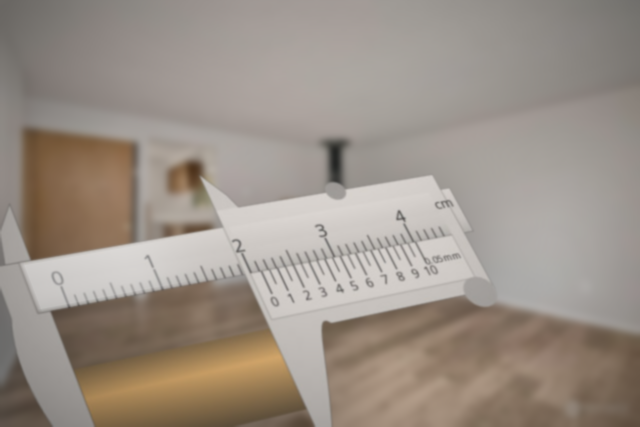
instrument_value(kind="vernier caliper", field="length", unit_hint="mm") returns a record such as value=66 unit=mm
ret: value=21.2 unit=mm
